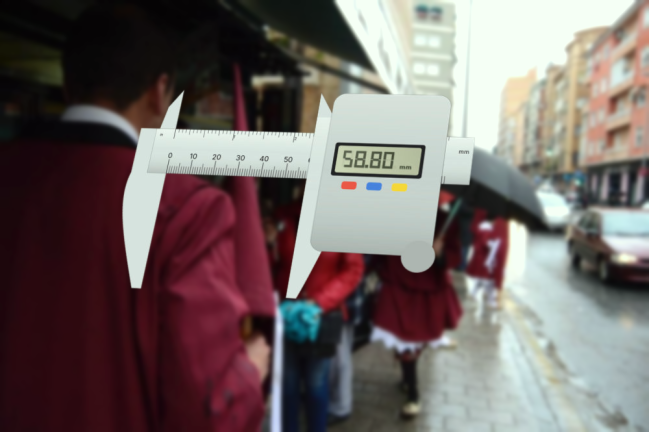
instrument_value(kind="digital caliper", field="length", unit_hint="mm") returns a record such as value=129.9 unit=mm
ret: value=58.80 unit=mm
